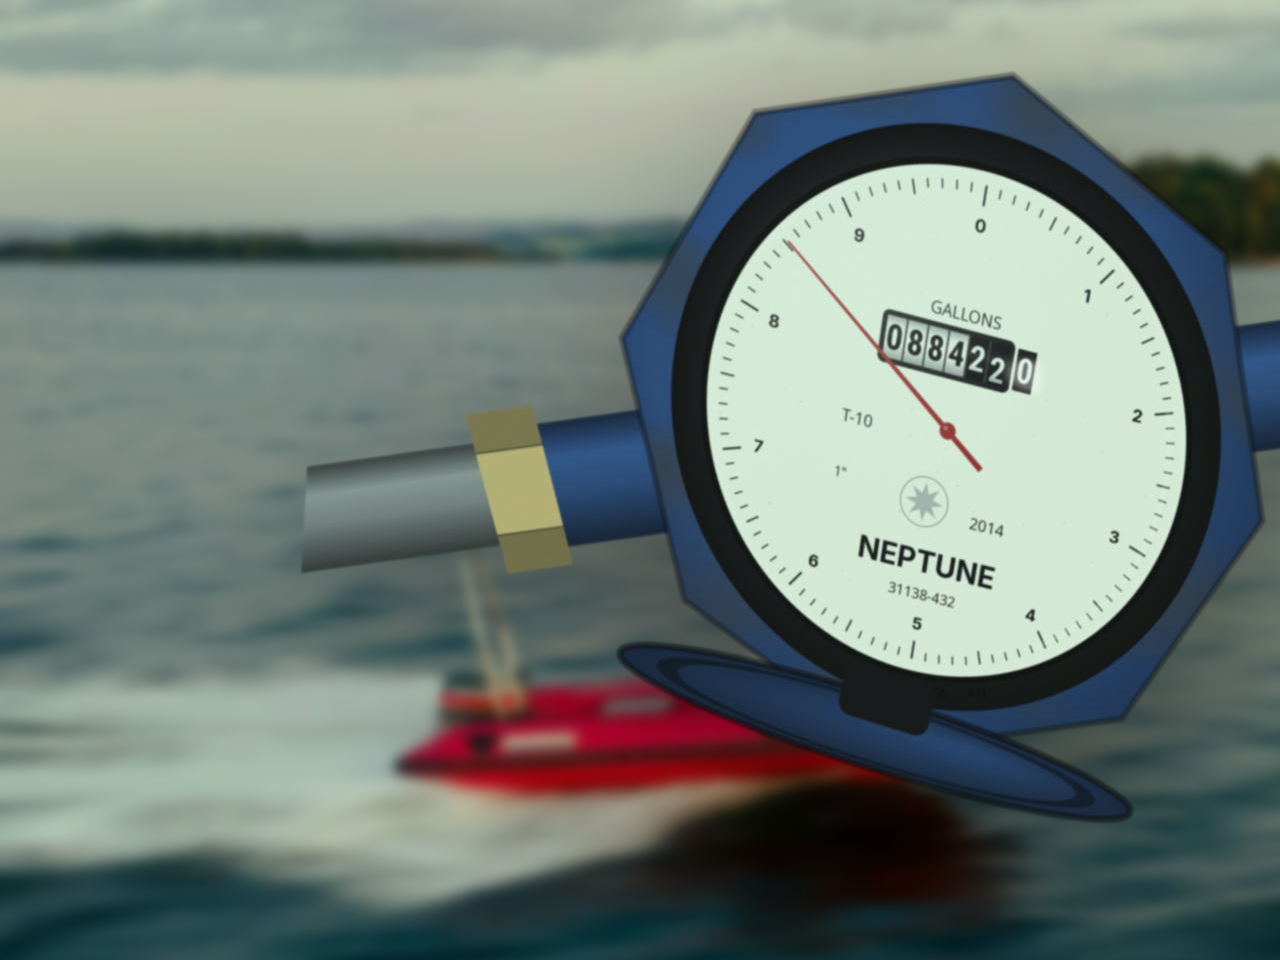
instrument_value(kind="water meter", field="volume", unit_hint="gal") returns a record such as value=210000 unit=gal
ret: value=884218.5 unit=gal
